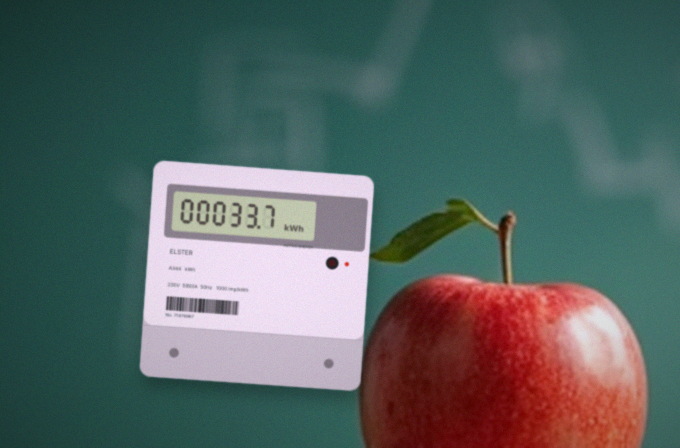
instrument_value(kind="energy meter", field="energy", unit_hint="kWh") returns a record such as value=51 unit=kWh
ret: value=33.7 unit=kWh
